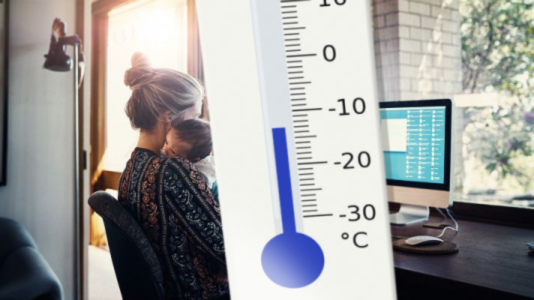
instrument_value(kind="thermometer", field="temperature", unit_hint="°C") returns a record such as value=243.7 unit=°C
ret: value=-13 unit=°C
